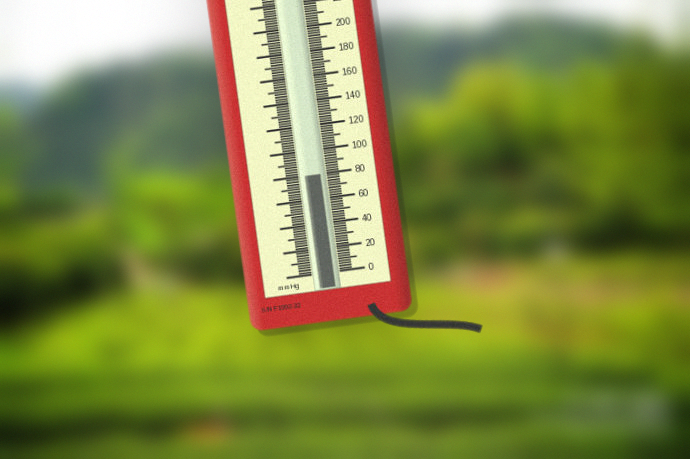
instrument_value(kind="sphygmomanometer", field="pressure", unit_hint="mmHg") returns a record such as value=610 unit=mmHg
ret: value=80 unit=mmHg
